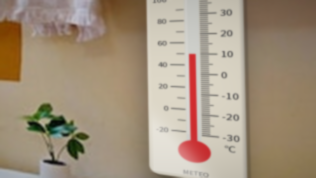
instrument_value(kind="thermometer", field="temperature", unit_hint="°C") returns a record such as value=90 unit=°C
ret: value=10 unit=°C
